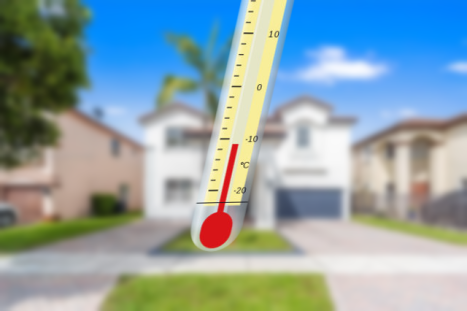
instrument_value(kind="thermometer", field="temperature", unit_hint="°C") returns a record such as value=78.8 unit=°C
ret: value=-11 unit=°C
